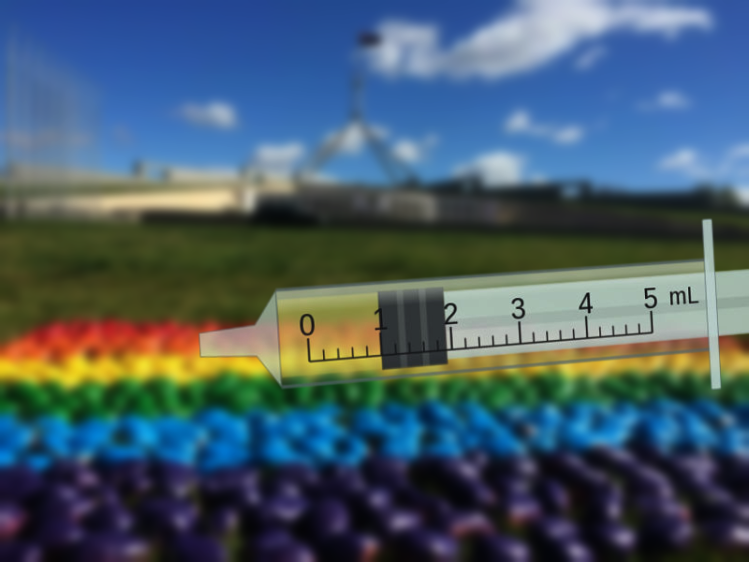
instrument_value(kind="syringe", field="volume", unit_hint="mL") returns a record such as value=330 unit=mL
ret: value=1 unit=mL
